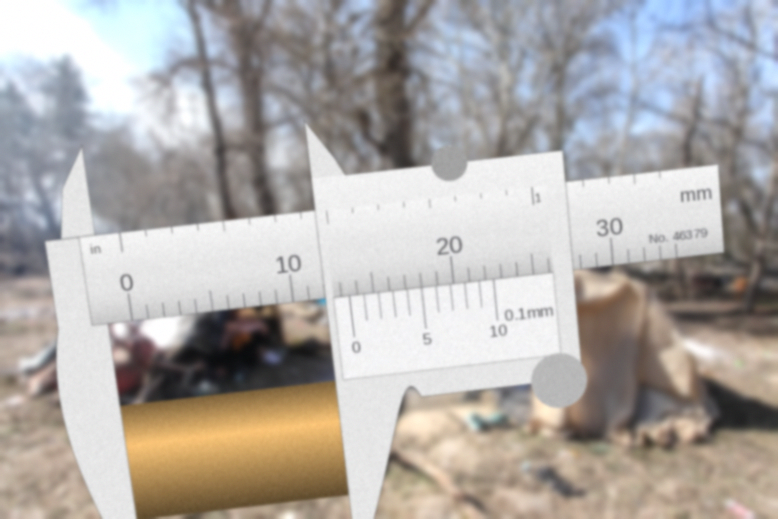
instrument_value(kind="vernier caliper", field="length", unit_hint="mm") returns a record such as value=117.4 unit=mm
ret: value=13.5 unit=mm
